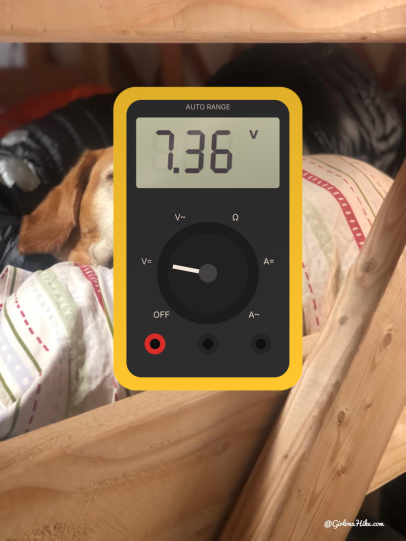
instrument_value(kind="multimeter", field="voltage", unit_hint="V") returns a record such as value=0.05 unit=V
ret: value=7.36 unit=V
